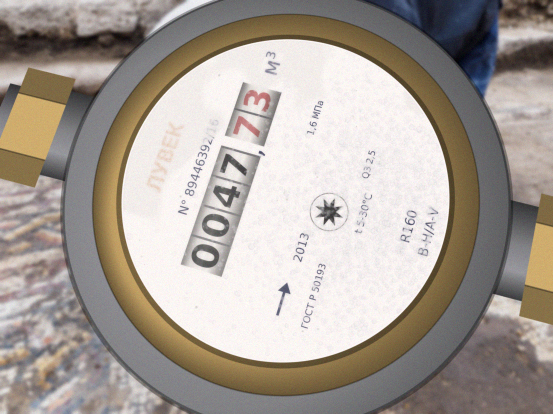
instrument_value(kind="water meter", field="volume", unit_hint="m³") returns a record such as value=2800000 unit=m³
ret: value=47.73 unit=m³
